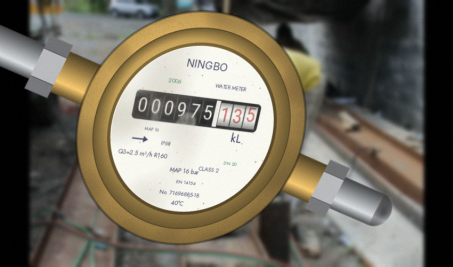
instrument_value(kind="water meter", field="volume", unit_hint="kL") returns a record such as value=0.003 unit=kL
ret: value=975.135 unit=kL
